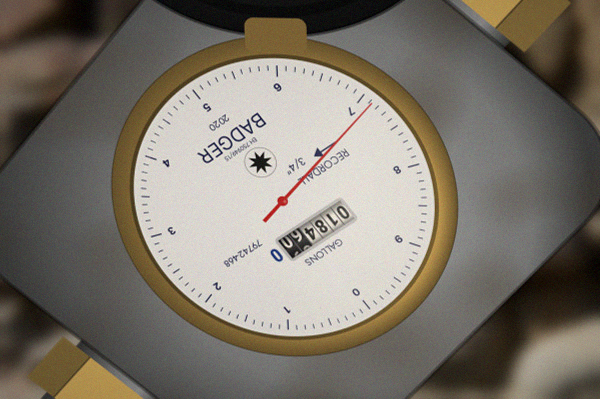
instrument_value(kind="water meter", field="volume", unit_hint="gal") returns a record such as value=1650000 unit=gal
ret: value=184597.1 unit=gal
